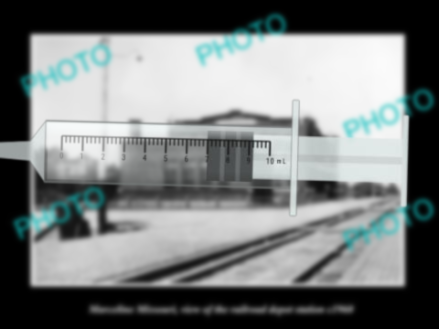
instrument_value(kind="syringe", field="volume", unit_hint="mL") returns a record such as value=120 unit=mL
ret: value=7 unit=mL
